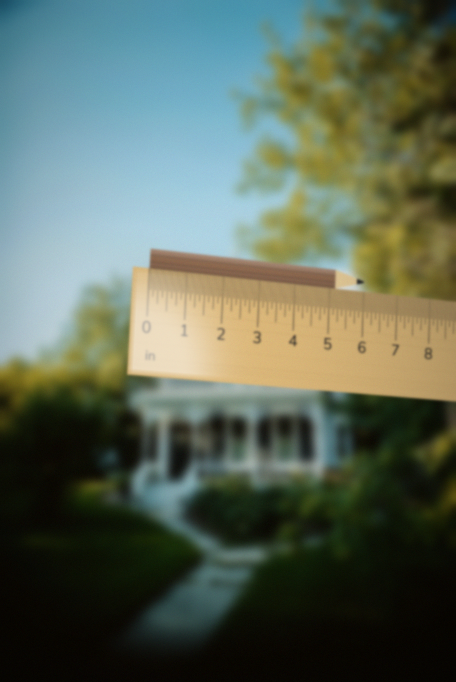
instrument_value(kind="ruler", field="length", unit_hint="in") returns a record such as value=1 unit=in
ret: value=6 unit=in
